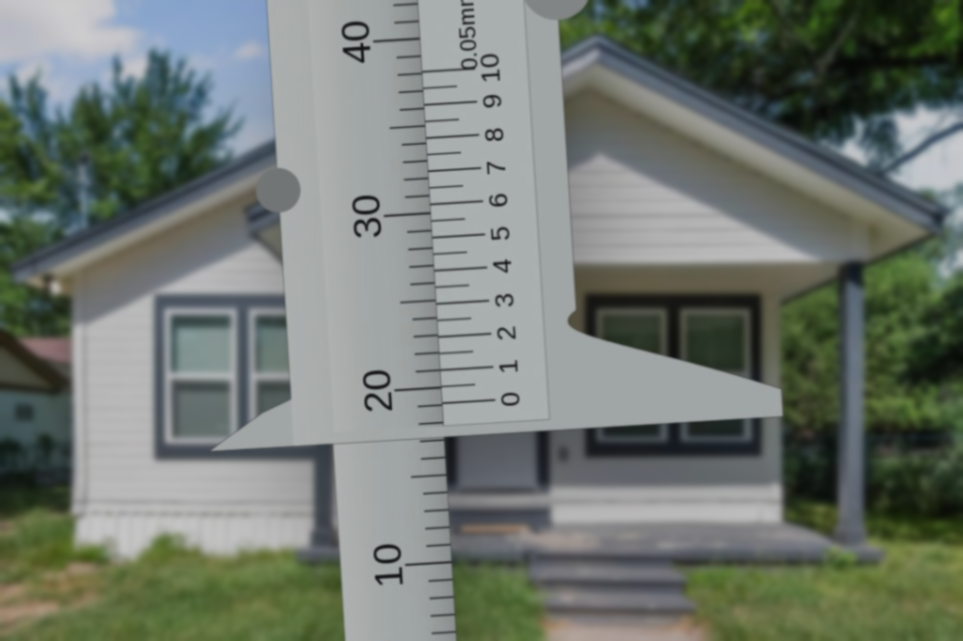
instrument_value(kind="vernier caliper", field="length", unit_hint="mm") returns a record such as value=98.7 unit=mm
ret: value=19.1 unit=mm
